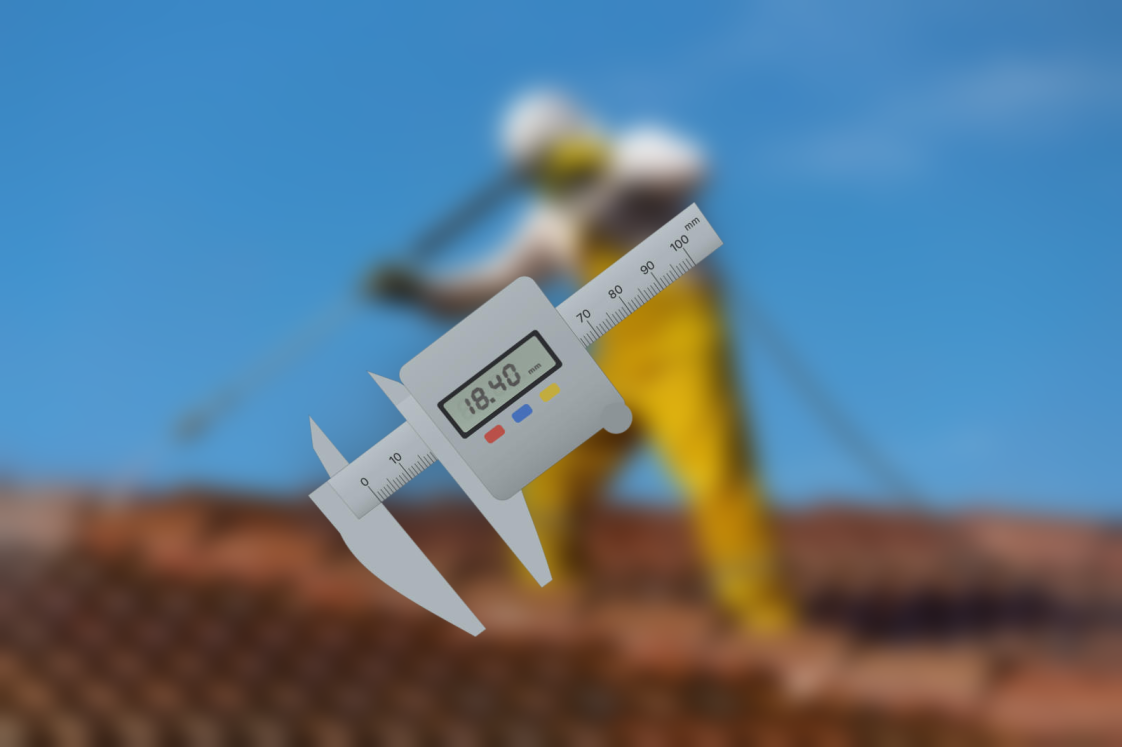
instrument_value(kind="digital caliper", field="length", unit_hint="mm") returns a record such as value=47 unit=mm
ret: value=18.40 unit=mm
